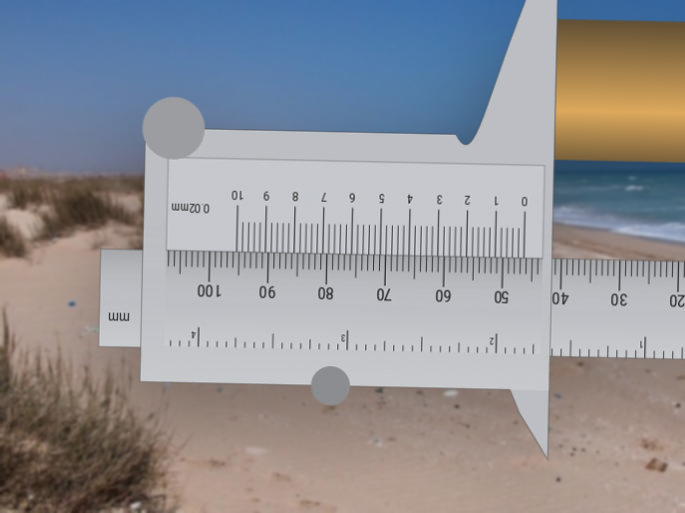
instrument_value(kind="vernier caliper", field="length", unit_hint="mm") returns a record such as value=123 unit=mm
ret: value=46.4 unit=mm
